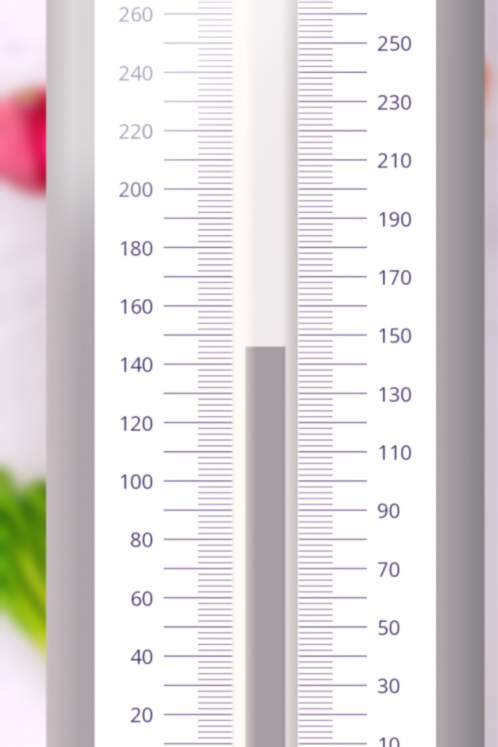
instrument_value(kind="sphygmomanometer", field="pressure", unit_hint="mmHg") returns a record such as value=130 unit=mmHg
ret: value=146 unit=mmHg
